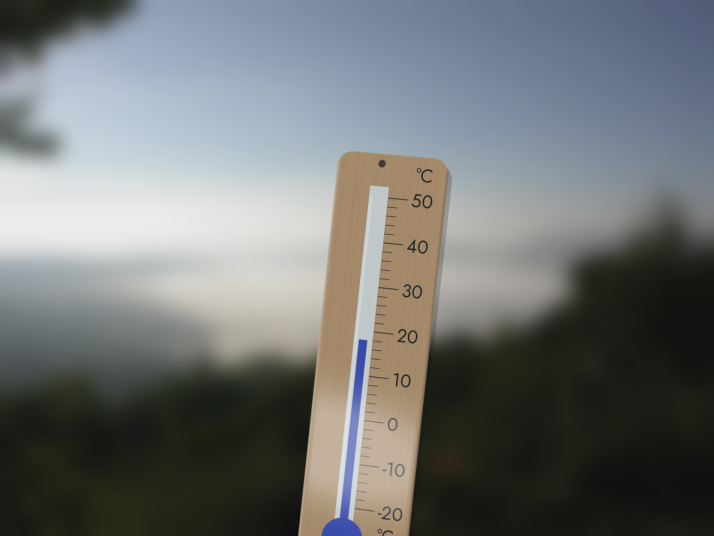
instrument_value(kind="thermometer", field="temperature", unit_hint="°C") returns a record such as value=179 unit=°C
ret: value=18 unit=°C
